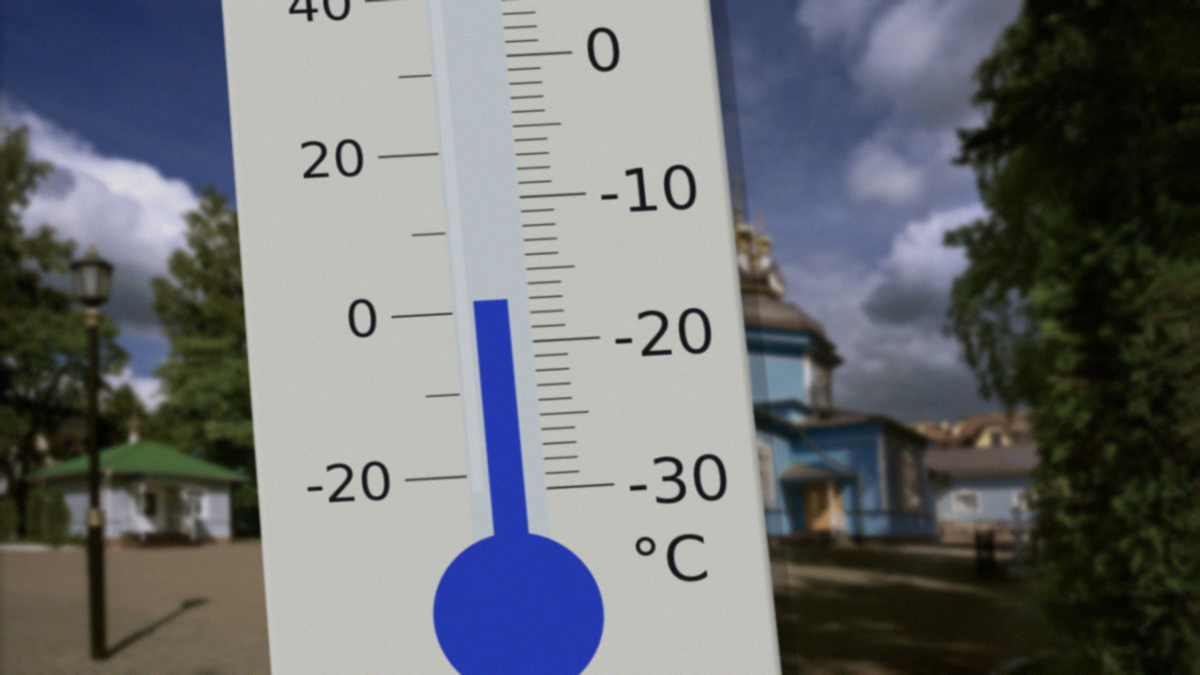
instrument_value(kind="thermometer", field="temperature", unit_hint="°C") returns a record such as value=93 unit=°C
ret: value=-17 unit=°C
